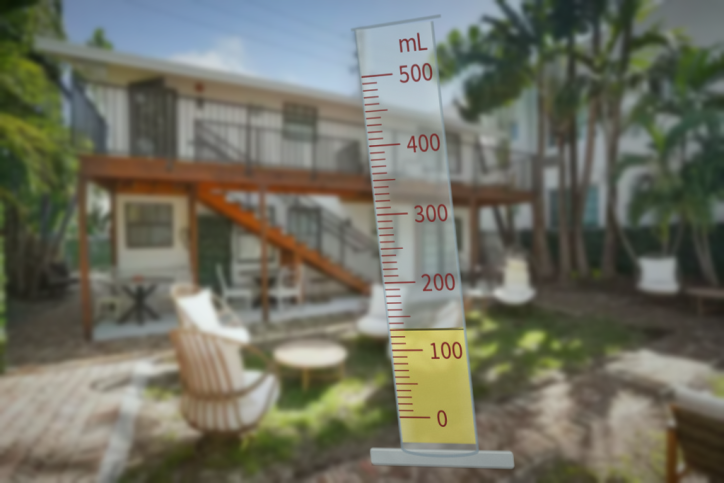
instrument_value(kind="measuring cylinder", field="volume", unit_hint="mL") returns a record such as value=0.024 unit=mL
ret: value=130 unit=mL
